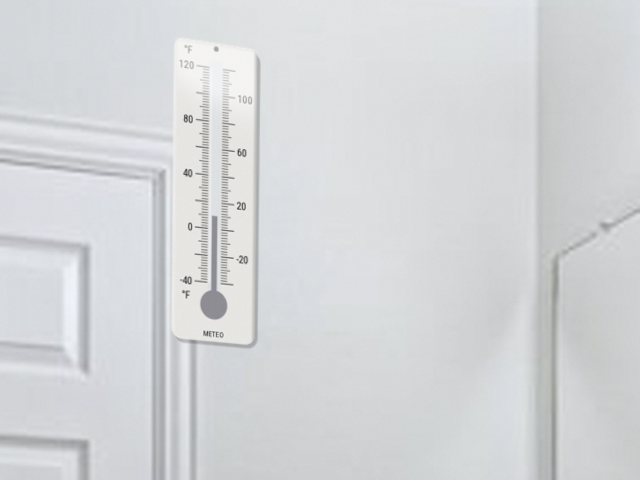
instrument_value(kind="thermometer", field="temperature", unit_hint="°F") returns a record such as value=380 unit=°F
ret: value=10 unit=°F
